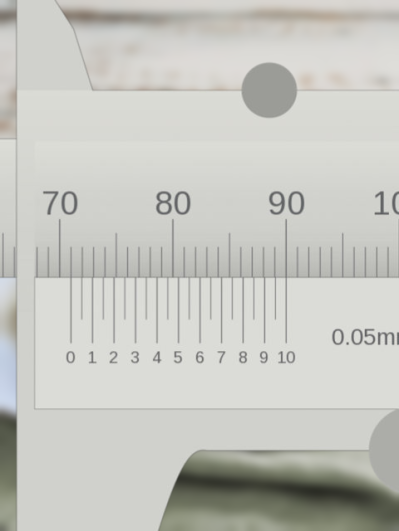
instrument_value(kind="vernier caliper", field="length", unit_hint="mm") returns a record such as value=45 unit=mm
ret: value=71.0 unit=mm
